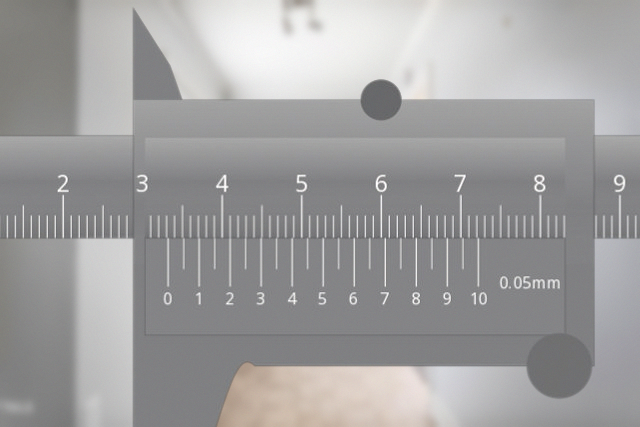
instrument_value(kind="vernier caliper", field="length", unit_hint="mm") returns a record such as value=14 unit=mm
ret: value=33.2 unit=mm
